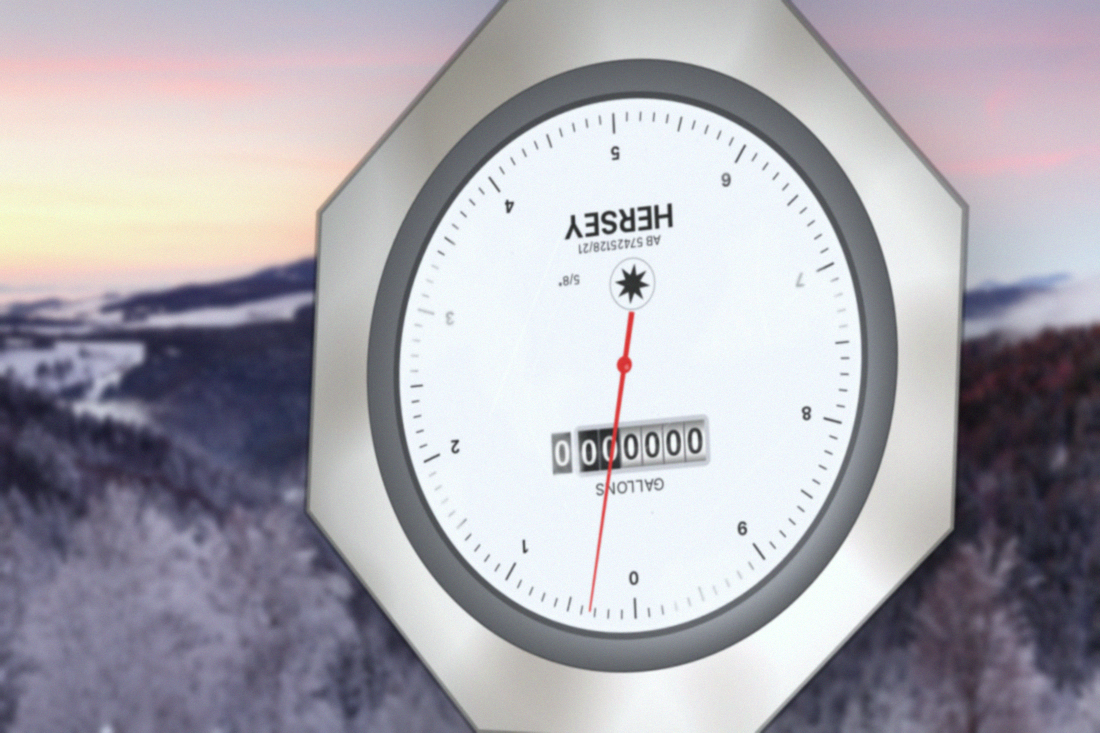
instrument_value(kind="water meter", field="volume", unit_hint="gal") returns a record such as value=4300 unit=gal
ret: value=0.3 unit=gal
